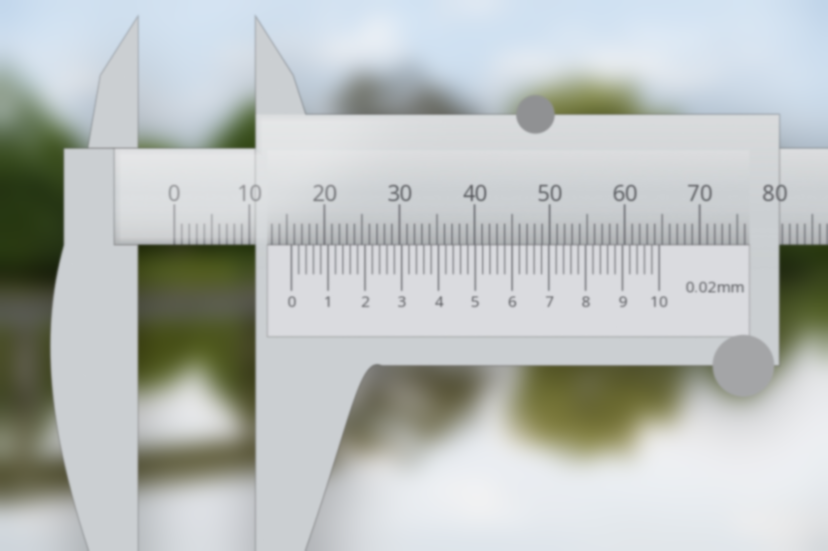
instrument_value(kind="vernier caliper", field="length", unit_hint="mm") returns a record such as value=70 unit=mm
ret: value=15.6 unit=mm
